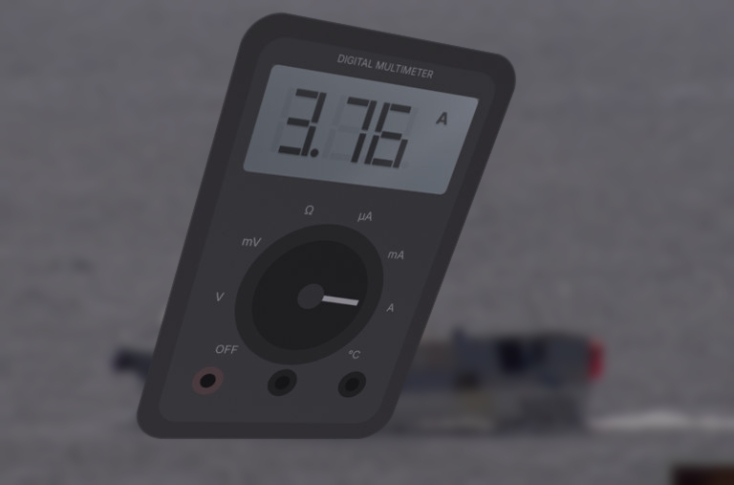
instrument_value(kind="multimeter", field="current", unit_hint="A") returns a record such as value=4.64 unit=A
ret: value=3.76 unit=A
